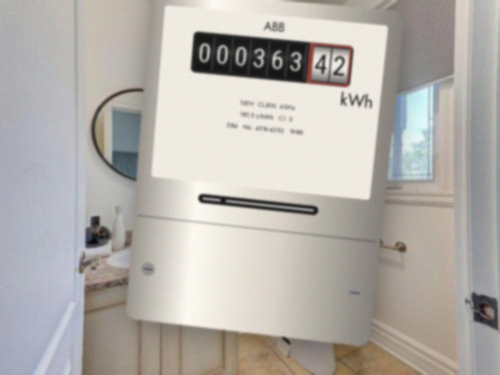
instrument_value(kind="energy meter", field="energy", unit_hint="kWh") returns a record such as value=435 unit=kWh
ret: value=363.42 unit=kWh
